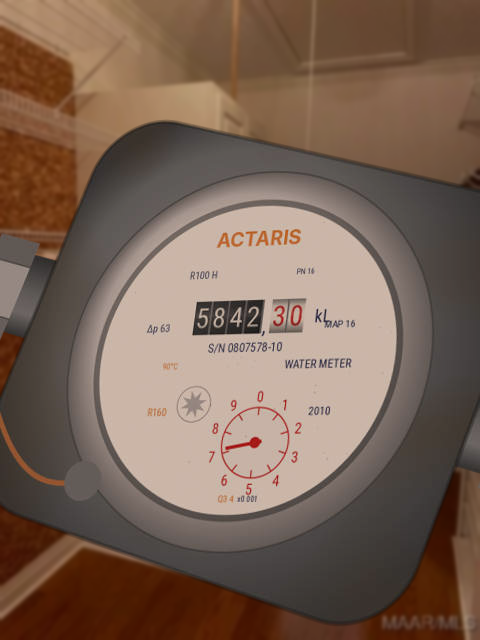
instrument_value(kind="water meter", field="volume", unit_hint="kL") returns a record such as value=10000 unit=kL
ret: value=5842.307 unit=kL
